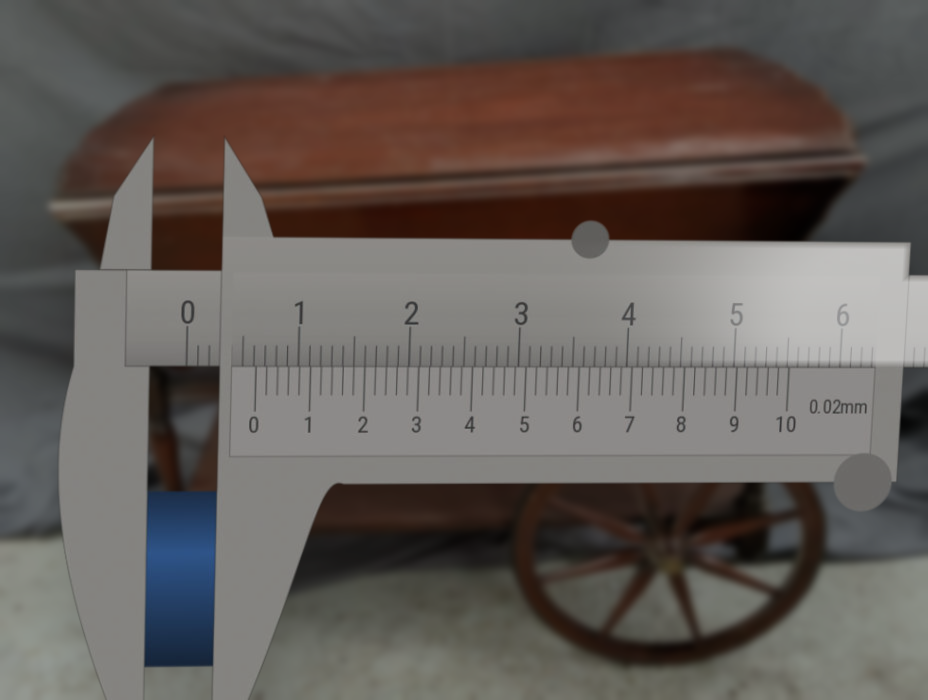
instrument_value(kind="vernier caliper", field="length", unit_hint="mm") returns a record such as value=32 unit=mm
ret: value=6.2 unit=mm
